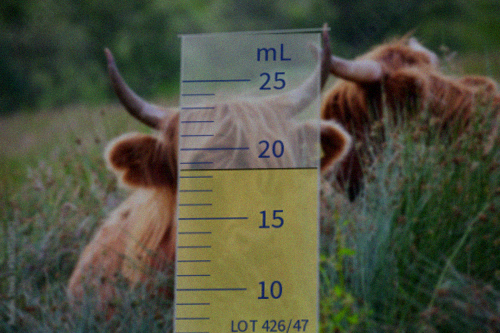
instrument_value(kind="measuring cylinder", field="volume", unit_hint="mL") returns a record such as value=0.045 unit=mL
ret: value=18.5 unit=mL
